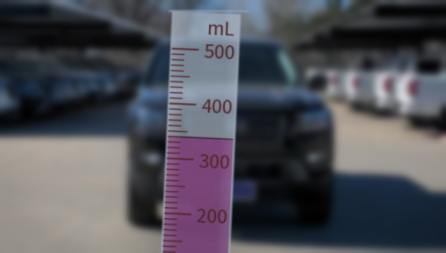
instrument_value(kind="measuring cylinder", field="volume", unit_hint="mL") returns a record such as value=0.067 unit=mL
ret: value=340 unit=mL
